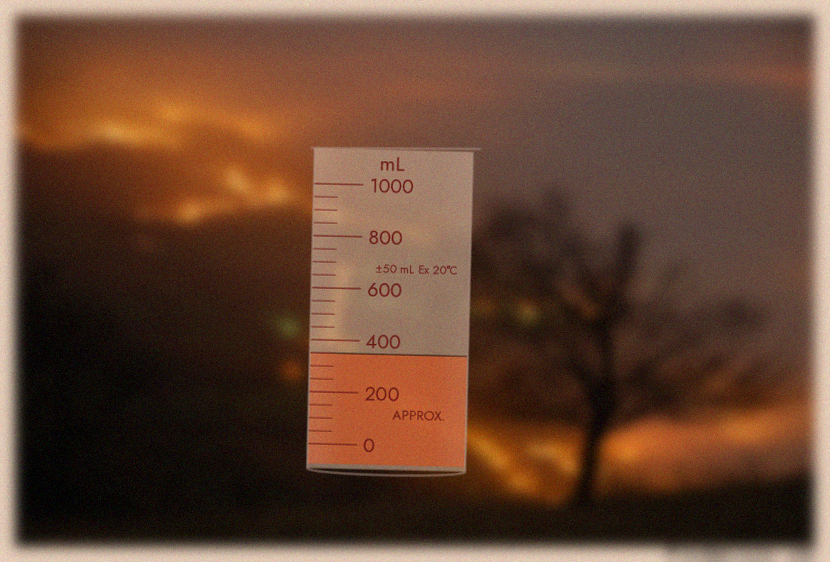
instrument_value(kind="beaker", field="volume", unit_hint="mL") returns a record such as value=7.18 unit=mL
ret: value=350 unit=mL
